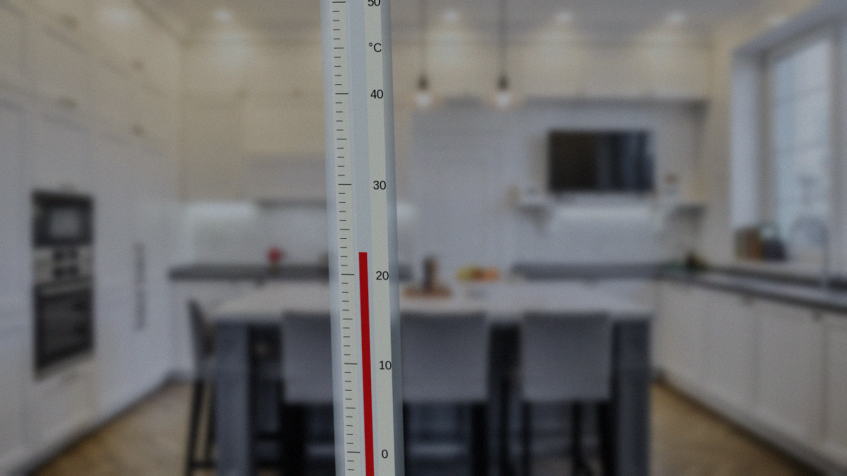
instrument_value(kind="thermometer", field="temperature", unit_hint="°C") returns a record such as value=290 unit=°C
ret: value=22.5 unit=°C
